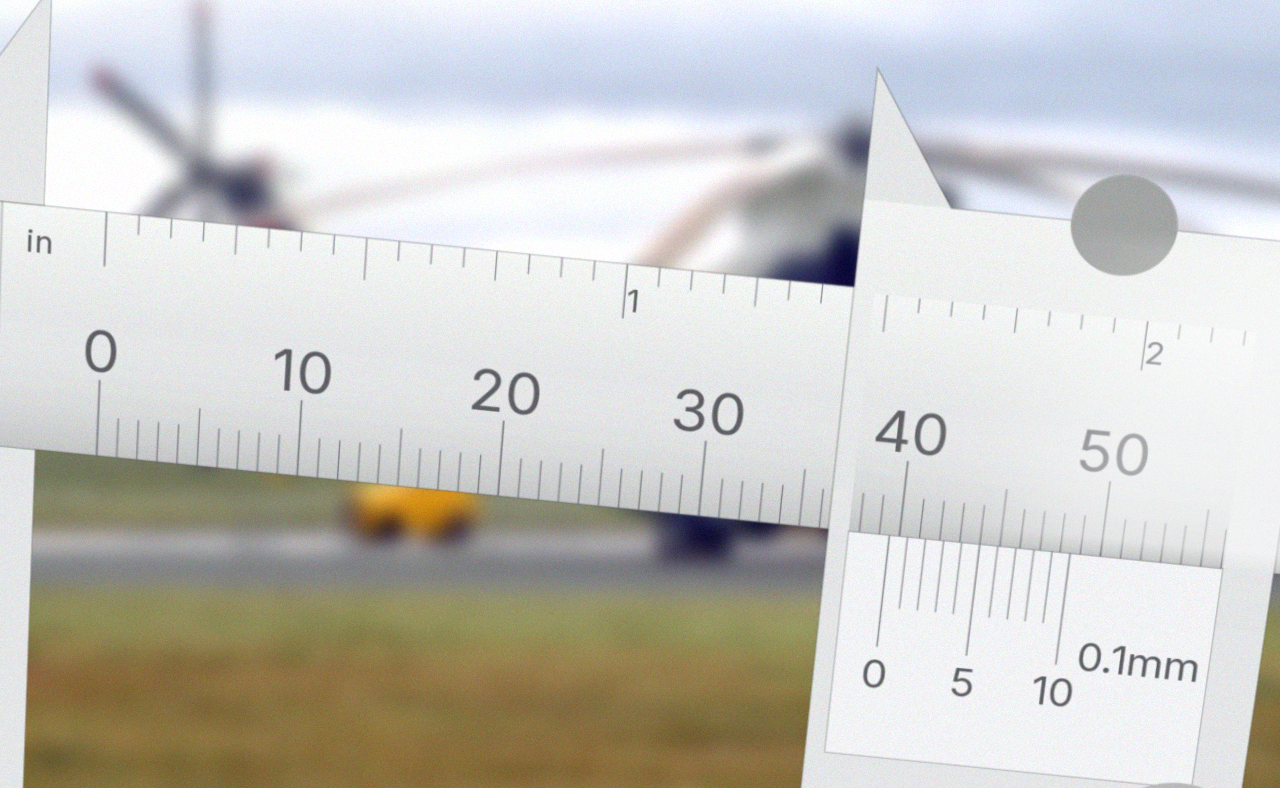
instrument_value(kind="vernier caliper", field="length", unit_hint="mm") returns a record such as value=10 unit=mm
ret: value=39.5 unit=mm
